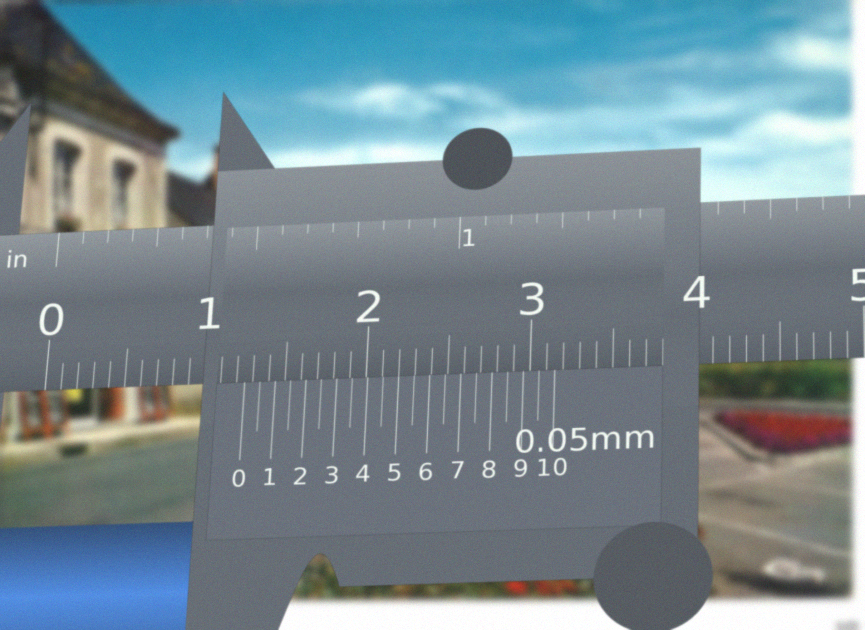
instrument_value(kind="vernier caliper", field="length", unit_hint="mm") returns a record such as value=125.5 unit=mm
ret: value=12.5 unit=mm
